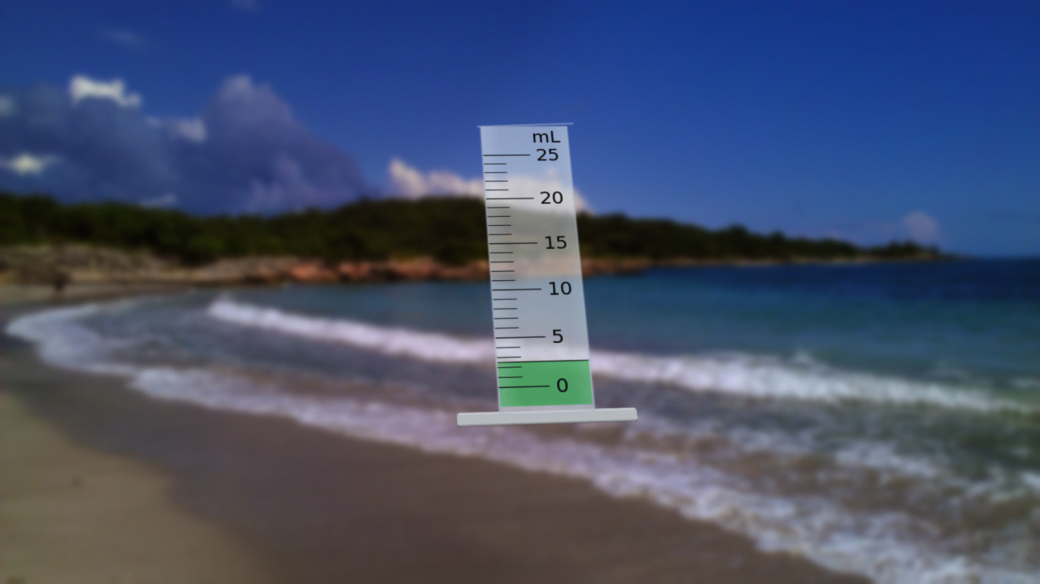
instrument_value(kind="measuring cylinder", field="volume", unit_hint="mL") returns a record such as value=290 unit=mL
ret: value=2.5 unit=mL
